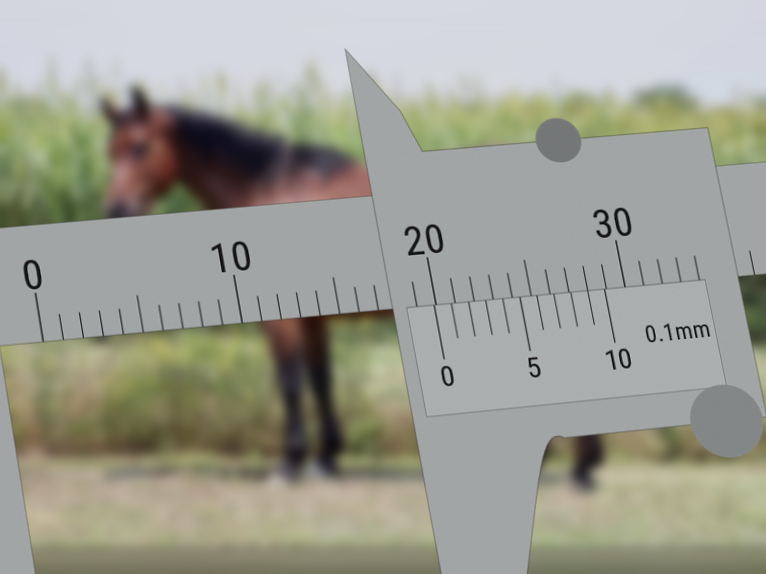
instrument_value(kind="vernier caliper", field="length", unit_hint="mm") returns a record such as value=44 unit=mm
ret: value=19.9 unit=mm
